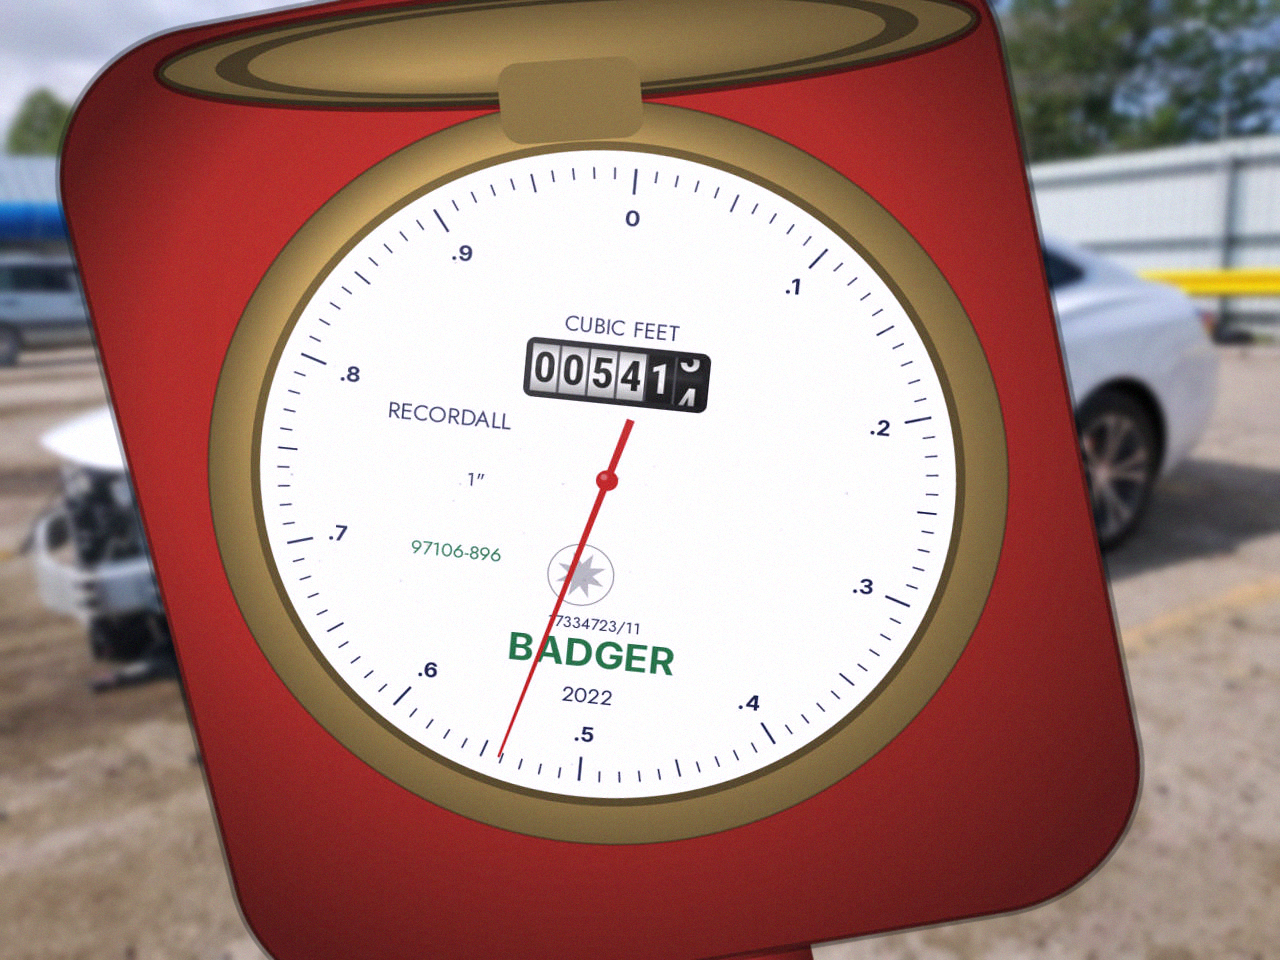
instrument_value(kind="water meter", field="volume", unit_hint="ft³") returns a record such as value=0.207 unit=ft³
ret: value=5413.54 unit=ft³
